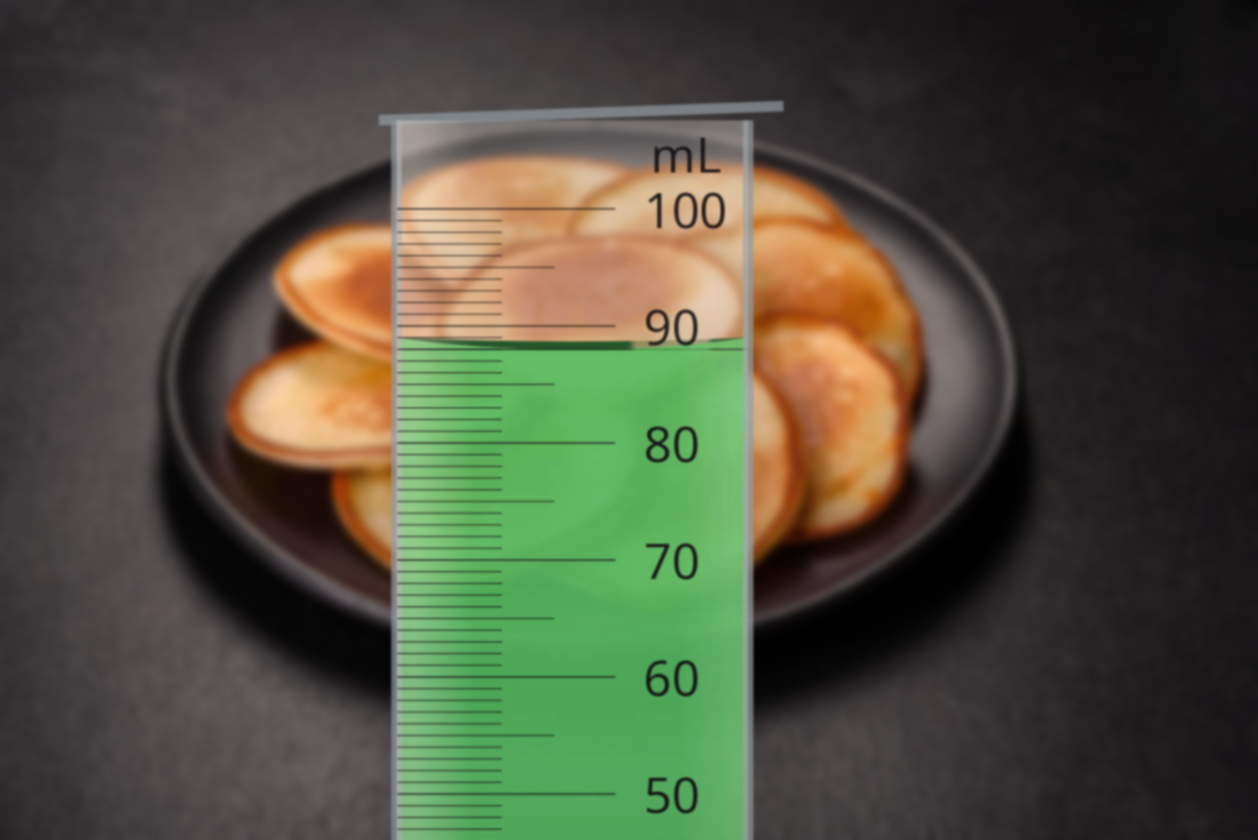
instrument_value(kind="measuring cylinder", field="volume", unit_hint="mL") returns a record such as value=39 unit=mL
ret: value=88 unit=mL
